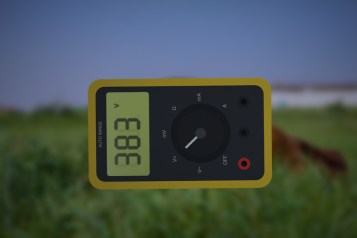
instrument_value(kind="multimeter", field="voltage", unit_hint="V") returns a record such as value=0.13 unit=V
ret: value=383 unit=V
